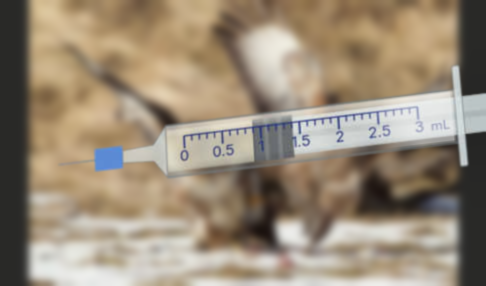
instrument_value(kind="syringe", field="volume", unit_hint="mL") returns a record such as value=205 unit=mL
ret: value=0.9 unit=mL
